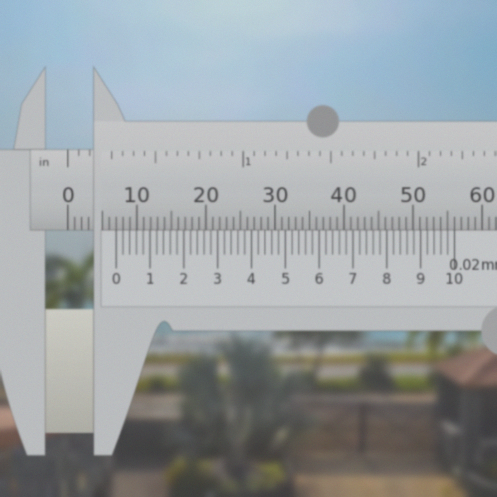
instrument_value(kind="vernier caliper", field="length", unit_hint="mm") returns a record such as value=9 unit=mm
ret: value=7.0 unit=mm
